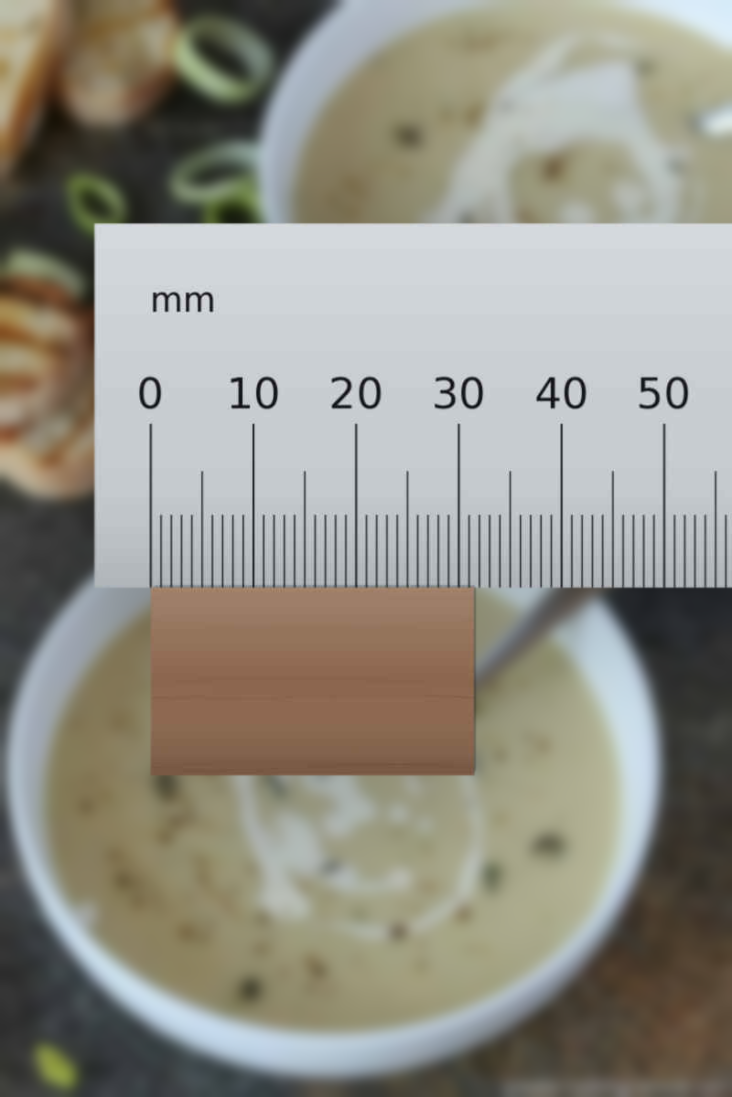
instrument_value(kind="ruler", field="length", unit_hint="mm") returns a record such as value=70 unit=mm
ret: value=31.5 unit=mm
